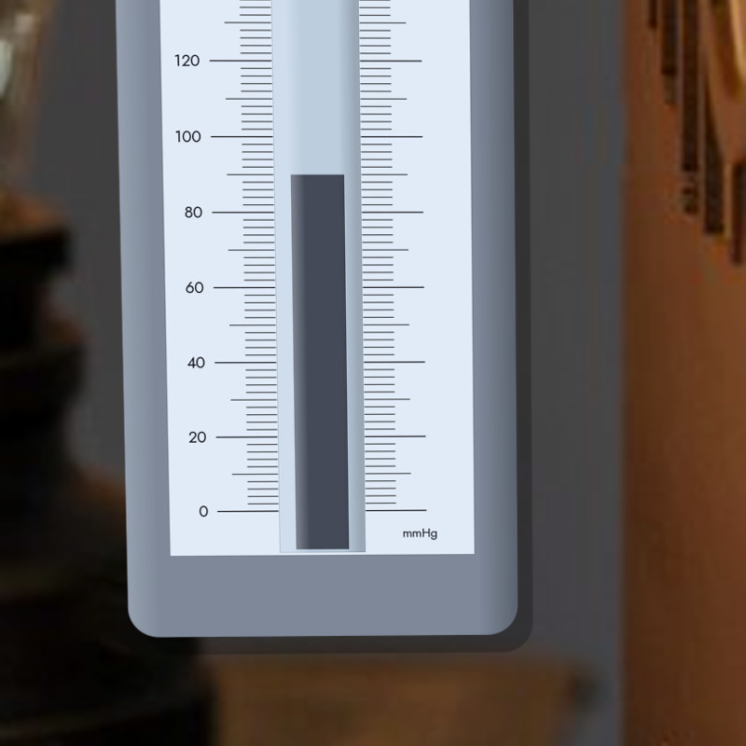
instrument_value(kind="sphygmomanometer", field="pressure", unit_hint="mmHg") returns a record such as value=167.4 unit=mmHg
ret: value=90 unit=mmHg
